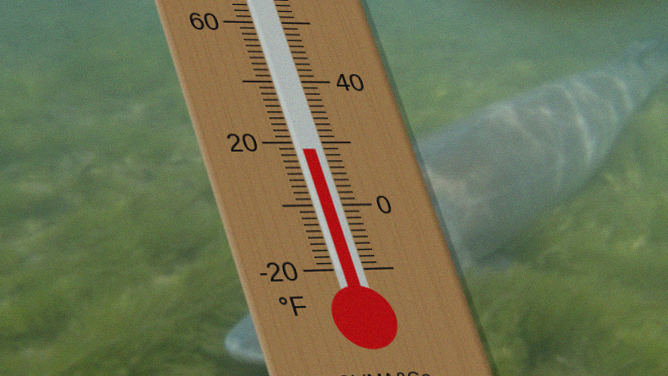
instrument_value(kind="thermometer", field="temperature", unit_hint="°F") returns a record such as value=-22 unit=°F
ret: value=18 unit=°F
